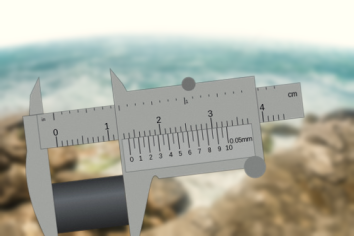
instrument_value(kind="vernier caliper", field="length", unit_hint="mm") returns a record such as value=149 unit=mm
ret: value=13.8 unit=mm
